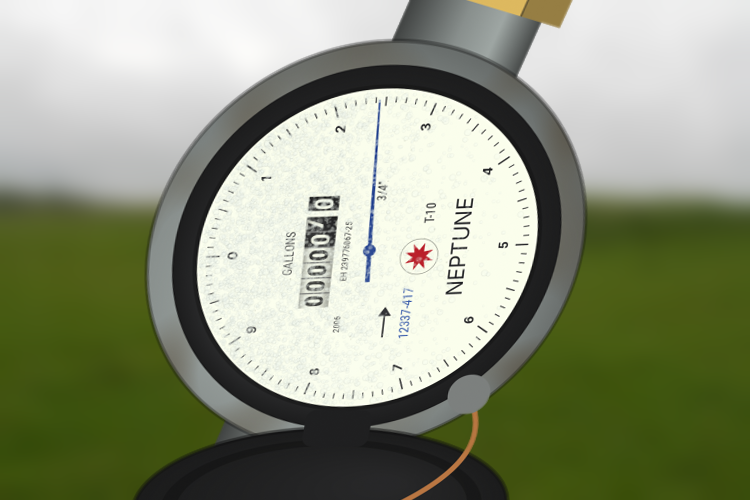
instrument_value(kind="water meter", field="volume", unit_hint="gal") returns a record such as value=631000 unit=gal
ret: value=72.4 unit=gal
